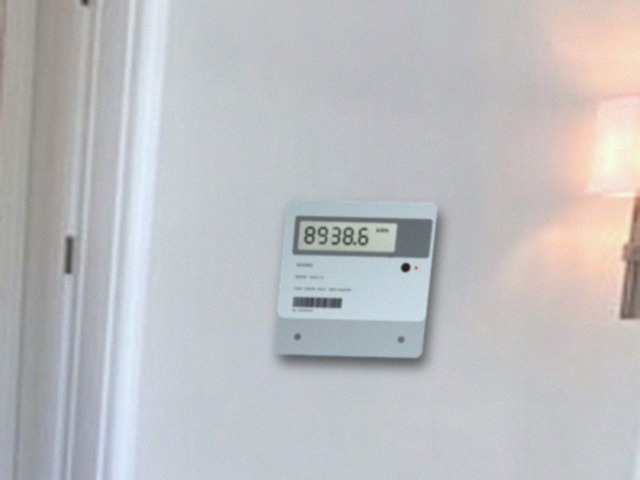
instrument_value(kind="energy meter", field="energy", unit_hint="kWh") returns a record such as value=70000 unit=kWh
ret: value=8938.6 unit=kWh
